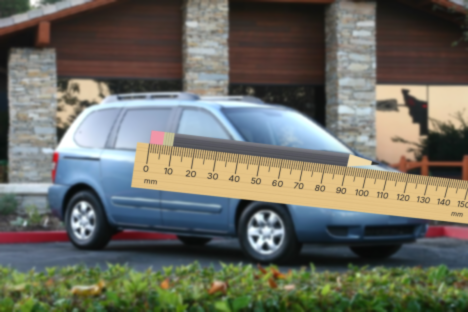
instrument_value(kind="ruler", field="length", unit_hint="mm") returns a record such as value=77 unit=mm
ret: value=105 unit=mm
